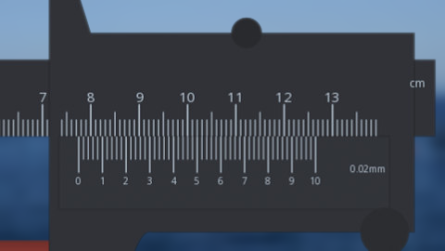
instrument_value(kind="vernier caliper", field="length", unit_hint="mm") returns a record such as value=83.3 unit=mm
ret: value=77.5 unit=mm
